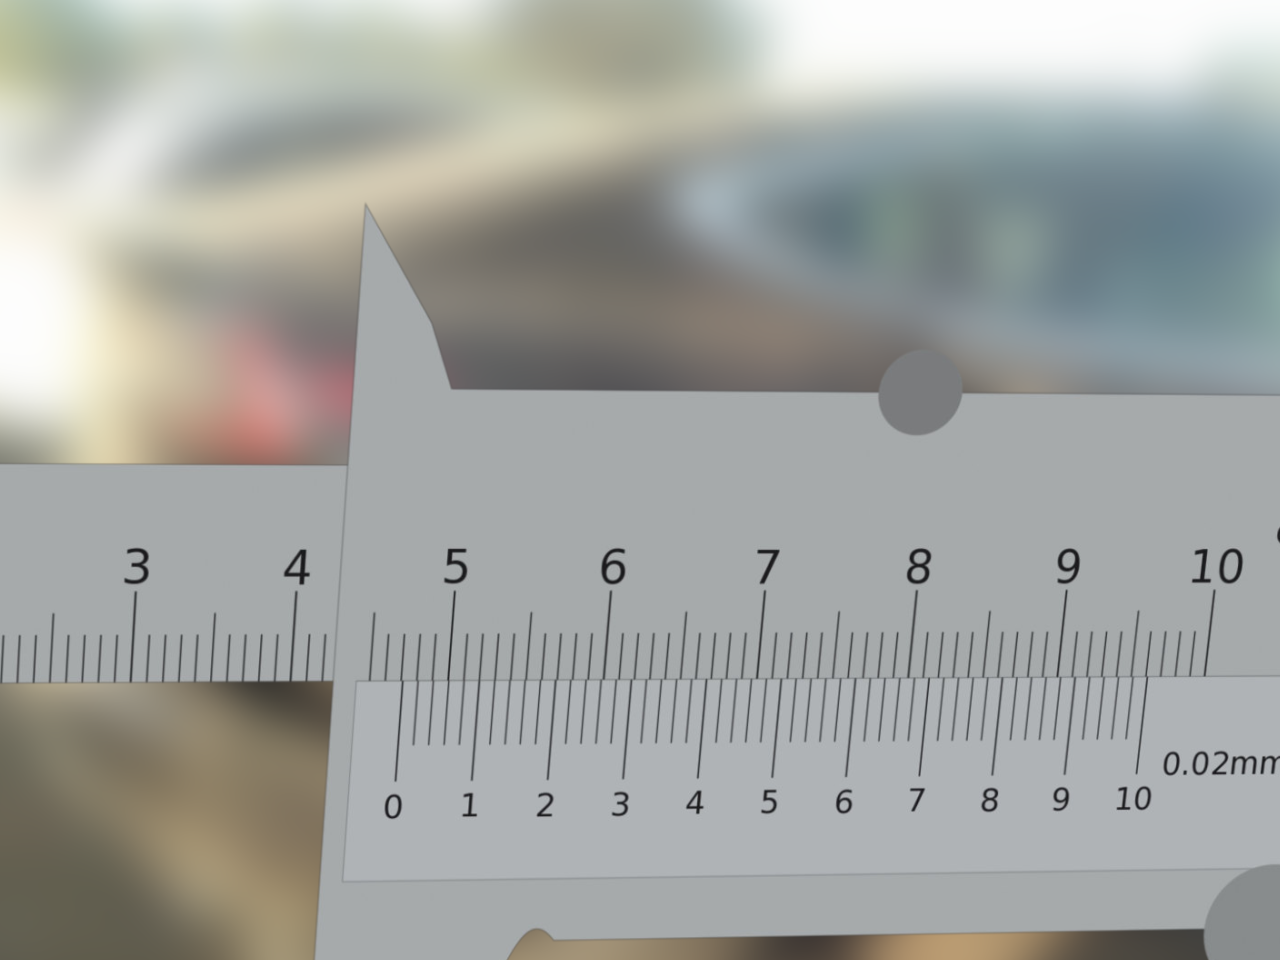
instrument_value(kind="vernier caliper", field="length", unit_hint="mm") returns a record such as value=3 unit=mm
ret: value=47.1 unit=mm
